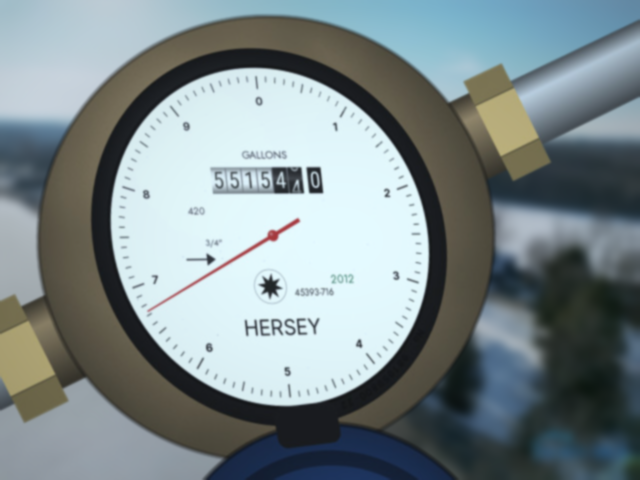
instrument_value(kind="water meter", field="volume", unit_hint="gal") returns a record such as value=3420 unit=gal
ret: value=5515436.7 unit=gal
